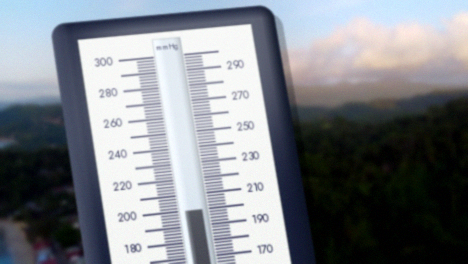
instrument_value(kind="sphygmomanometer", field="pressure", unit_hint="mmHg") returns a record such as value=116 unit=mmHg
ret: value=200 unit=mmHg
